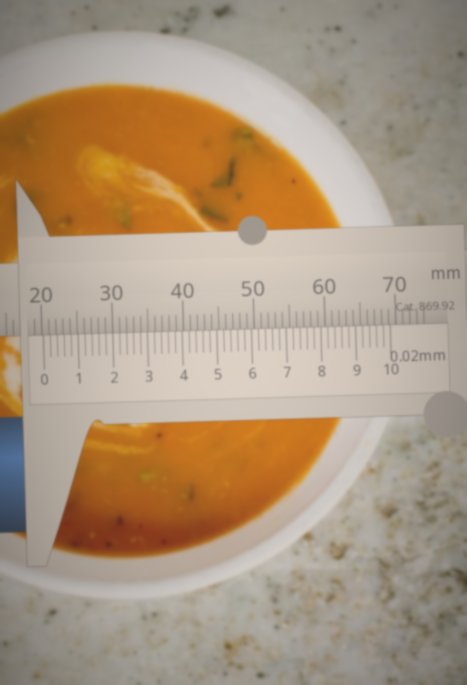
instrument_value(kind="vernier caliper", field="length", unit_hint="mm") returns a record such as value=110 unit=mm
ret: value=20.2 unit=mm
